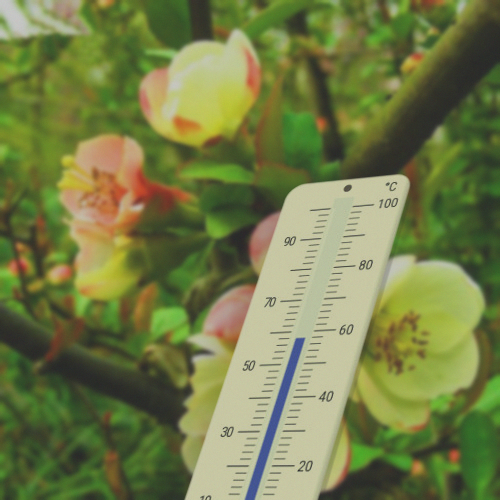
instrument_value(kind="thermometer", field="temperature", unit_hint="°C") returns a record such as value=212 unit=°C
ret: value=58 unit=°C
